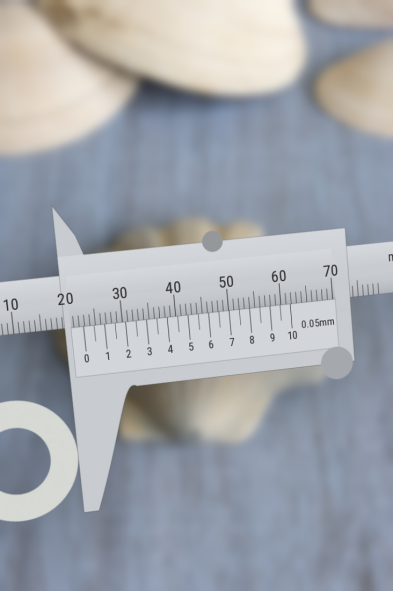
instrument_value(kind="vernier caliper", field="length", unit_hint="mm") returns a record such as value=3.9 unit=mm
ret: value=22.8 unit=mm
